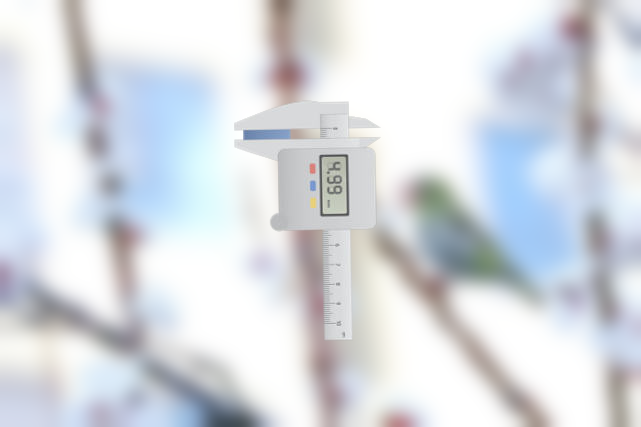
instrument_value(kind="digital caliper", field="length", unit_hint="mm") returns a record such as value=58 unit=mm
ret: value=4.99 unit=mm
